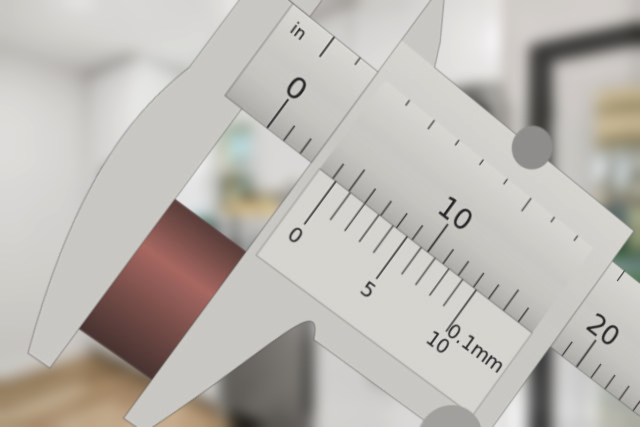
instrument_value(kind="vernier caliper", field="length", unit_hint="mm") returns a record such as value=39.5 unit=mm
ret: value=4.2 unit=mm
